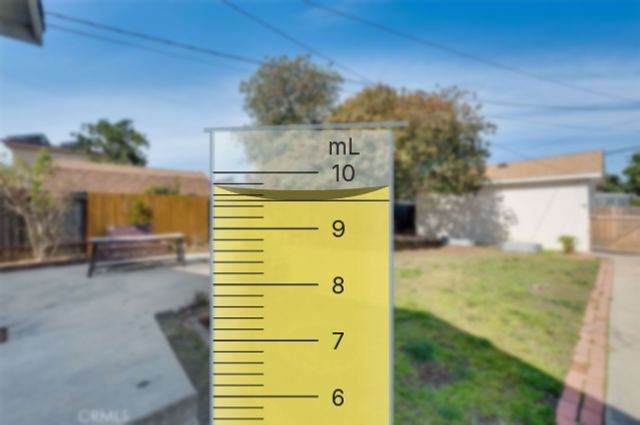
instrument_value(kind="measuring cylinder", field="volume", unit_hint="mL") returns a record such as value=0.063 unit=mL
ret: value=9.5 unit=mL
